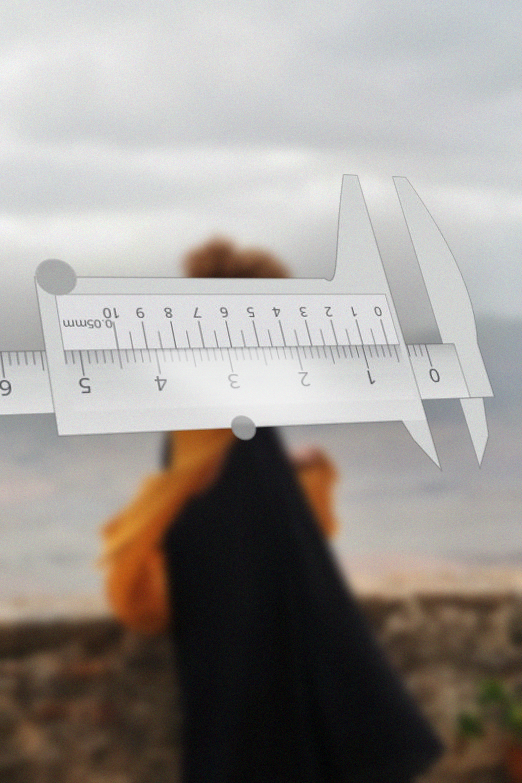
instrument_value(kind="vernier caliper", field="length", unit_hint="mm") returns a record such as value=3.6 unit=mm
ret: value=6.0 unit=mm
